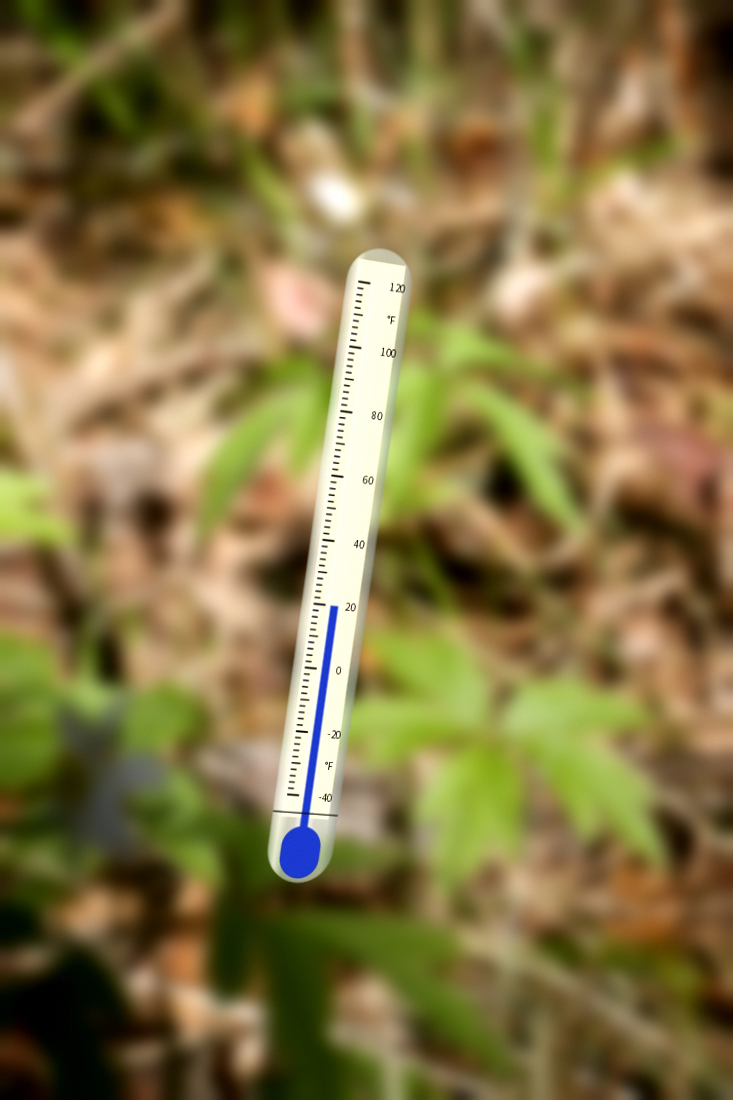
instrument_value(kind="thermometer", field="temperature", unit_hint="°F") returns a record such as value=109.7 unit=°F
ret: value=20 unit=°F
